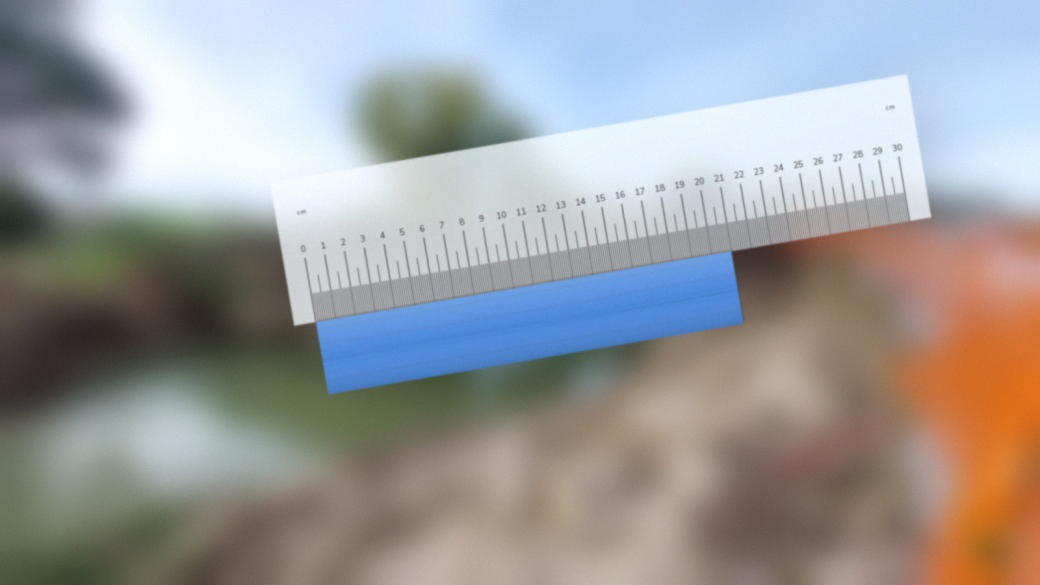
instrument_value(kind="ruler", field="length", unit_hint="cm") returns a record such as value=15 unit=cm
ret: value=21 unit=cm
